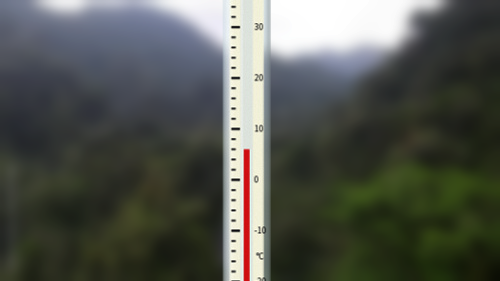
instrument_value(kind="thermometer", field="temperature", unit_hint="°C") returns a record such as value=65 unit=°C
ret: value=6 unit=°C
